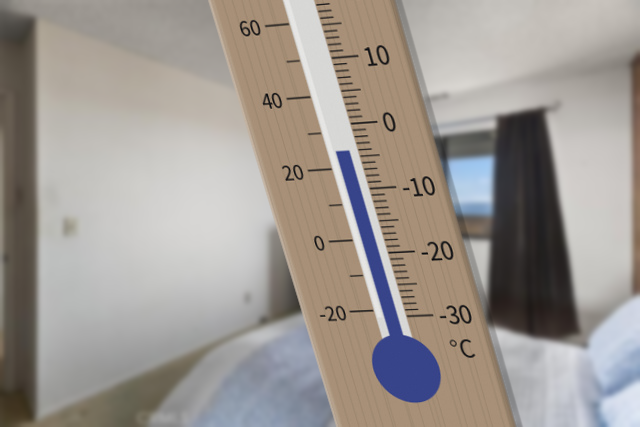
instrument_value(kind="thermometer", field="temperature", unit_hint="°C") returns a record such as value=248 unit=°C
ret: value=-4 unit=°C
